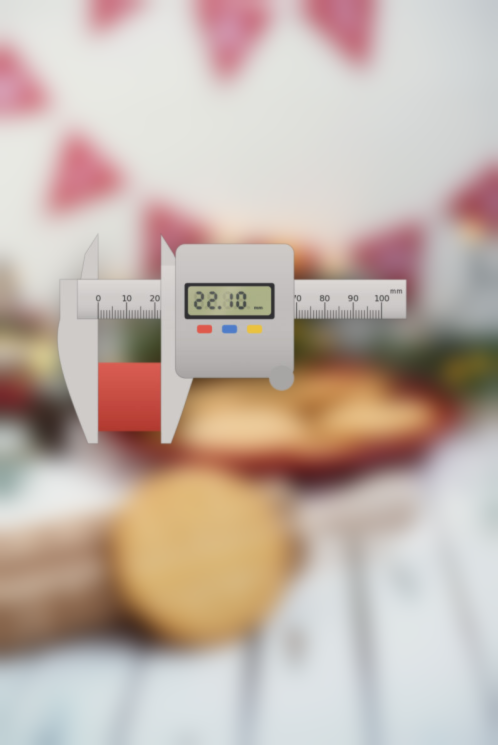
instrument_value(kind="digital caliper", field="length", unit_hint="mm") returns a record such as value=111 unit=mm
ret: value=22.10 unit=mm
